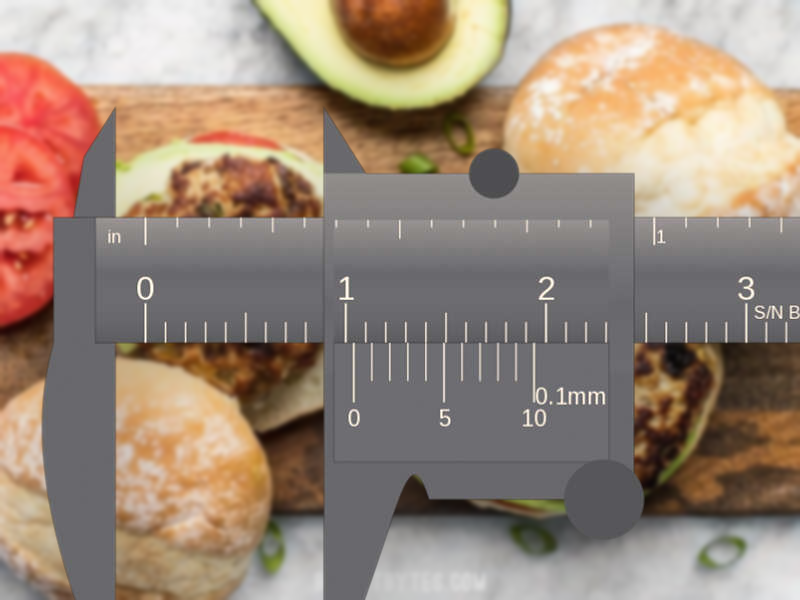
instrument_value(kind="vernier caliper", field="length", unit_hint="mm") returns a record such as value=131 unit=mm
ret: value=10.4 unit=mm
